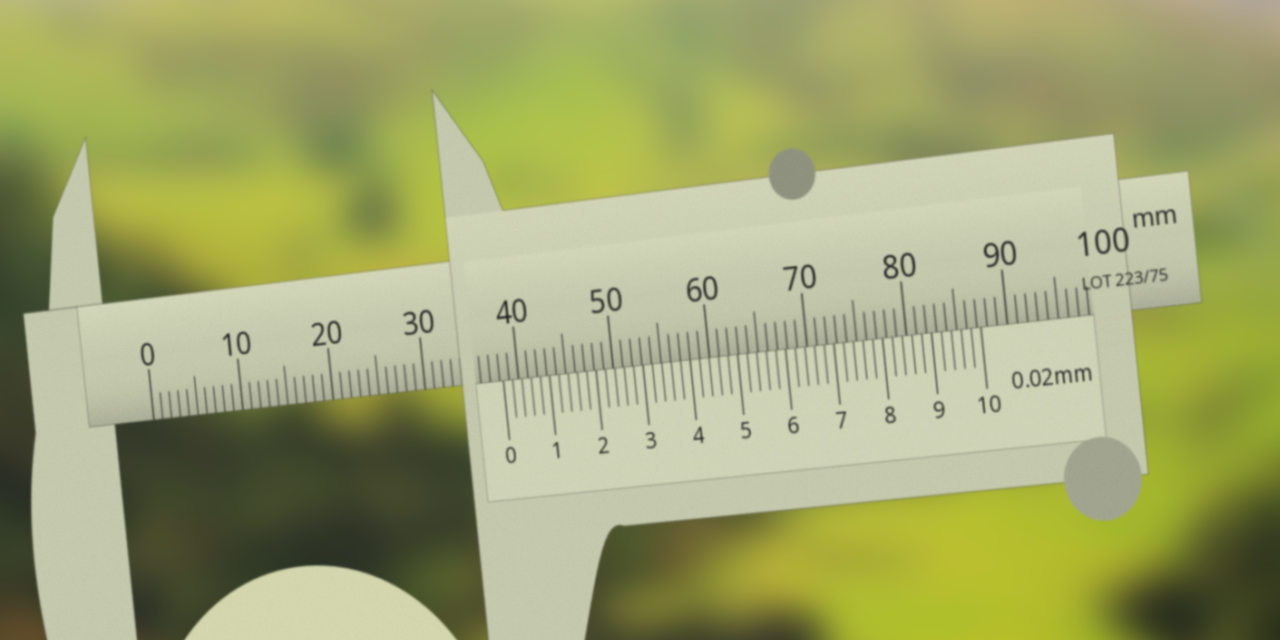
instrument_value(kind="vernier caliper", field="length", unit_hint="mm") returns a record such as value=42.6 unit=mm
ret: value=38.4 unit=mm
